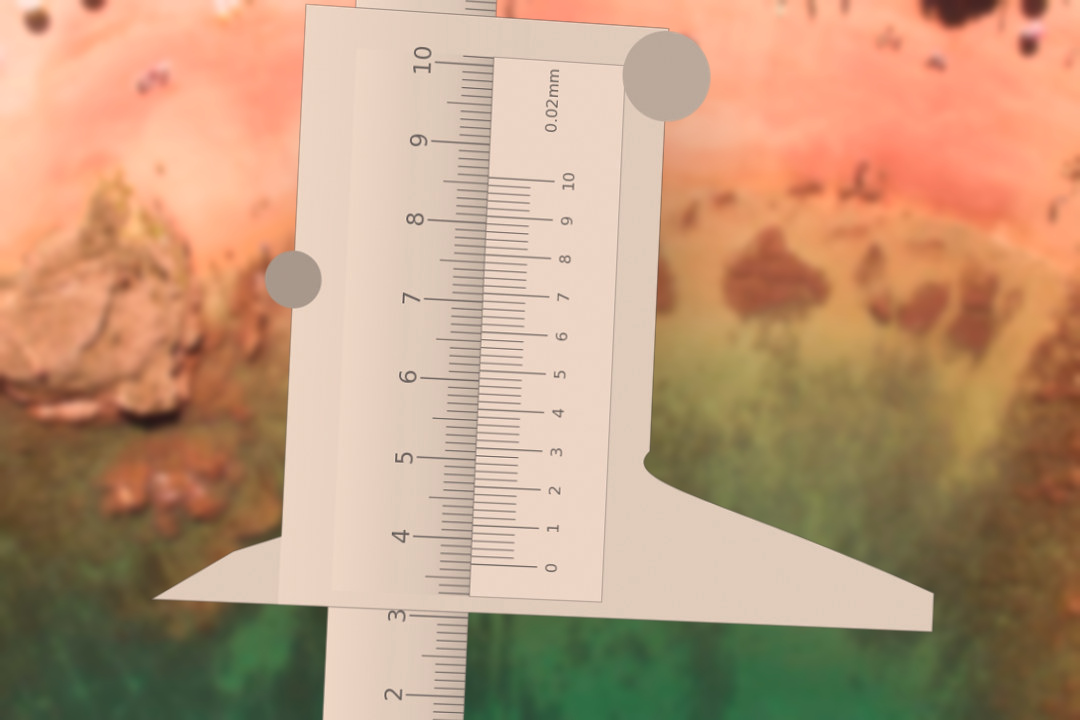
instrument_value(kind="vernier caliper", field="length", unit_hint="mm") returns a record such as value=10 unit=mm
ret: value=36.8 unit=mm
